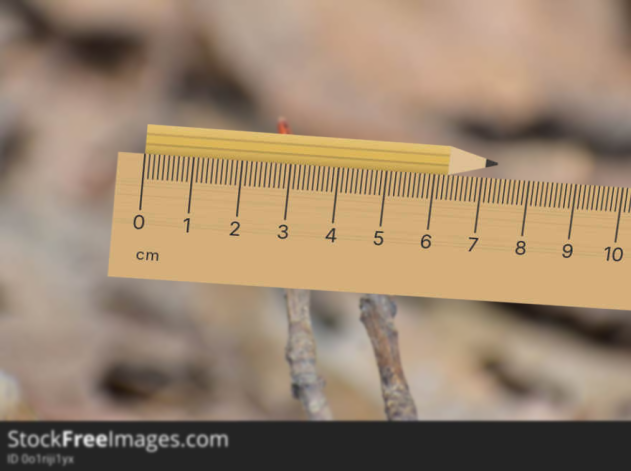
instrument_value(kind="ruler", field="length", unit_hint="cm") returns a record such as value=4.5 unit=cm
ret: value=7.3 unit=cm
